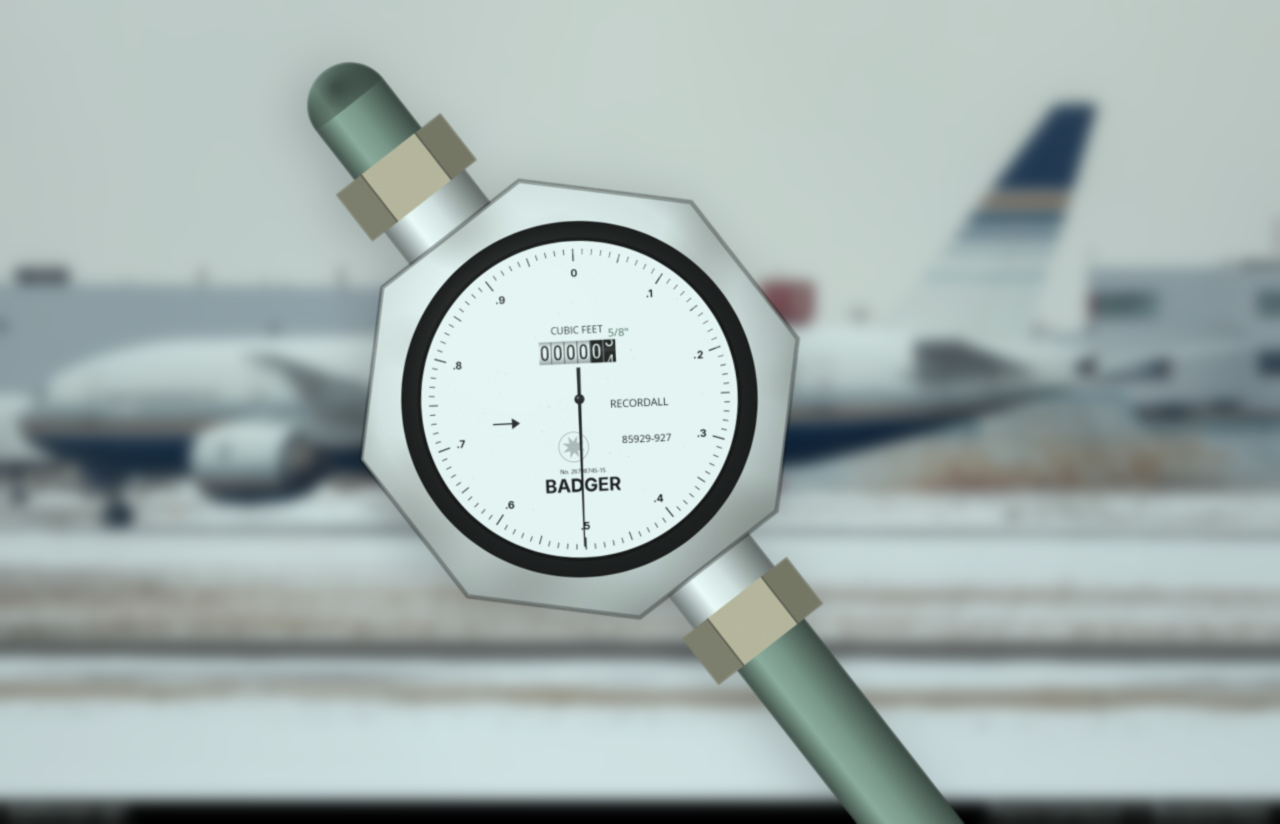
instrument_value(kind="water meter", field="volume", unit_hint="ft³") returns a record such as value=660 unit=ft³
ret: value=3.50 unit=ft³
